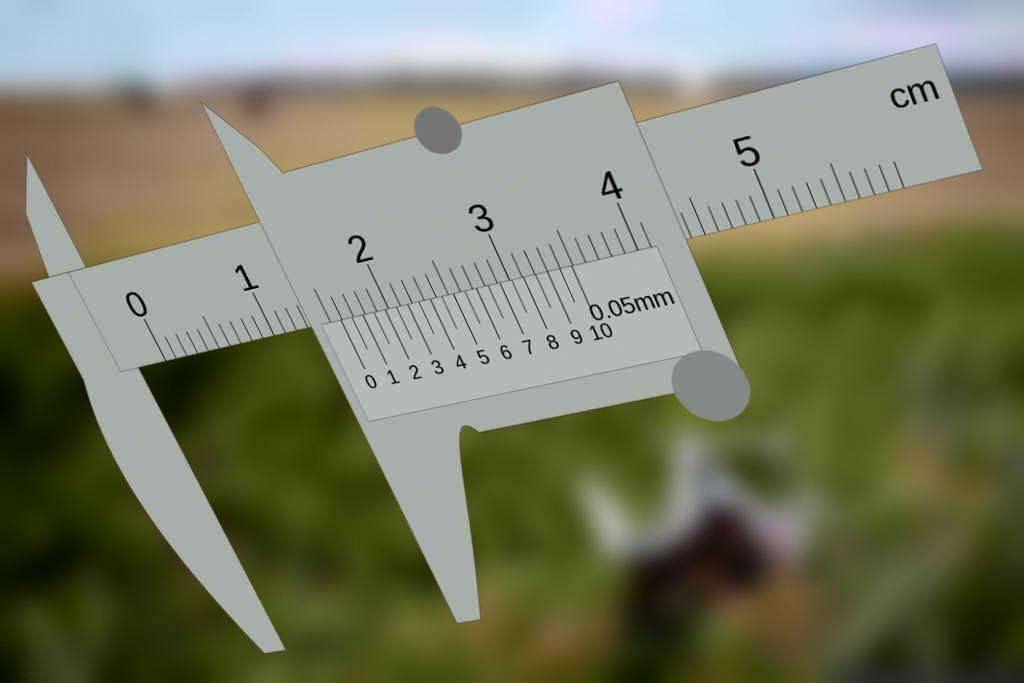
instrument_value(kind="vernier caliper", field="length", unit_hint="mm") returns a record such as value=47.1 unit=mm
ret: value=15.9 unit=mm
